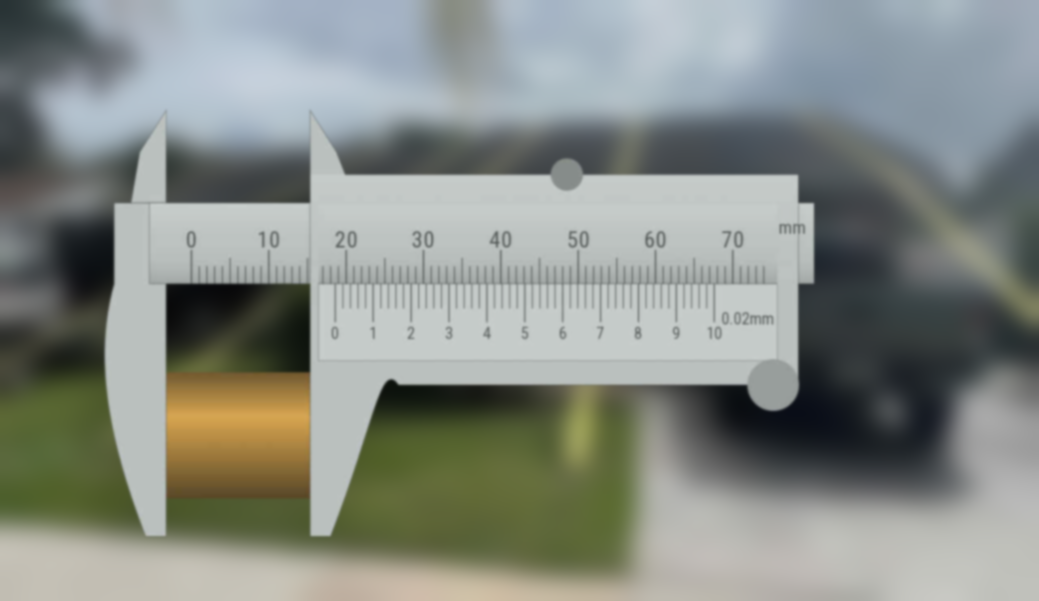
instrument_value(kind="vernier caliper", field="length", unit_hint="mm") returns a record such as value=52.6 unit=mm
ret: value=18.6 unit=mm
